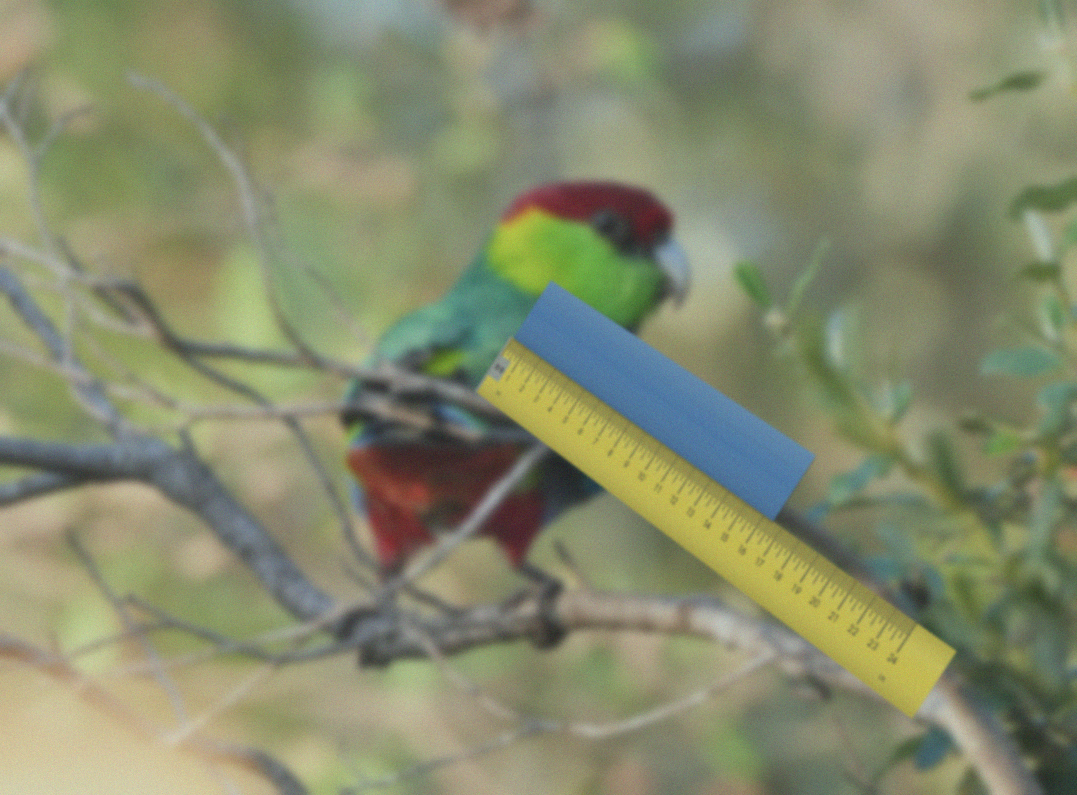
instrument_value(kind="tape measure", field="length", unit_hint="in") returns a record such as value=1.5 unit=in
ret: value=16.5 unit=in
